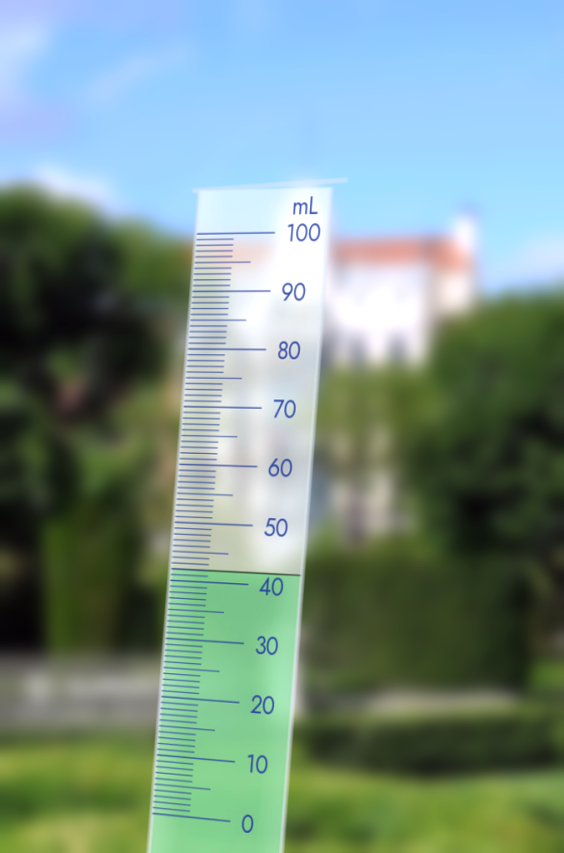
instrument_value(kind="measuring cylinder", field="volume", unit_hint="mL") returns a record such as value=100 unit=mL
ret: value=42 unit=mL
